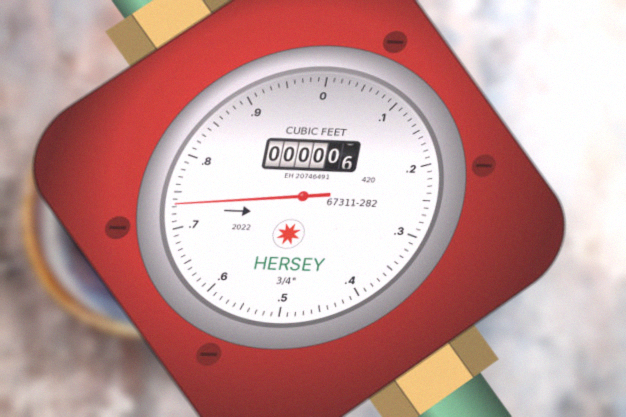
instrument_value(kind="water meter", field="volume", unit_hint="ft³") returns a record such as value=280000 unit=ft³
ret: value=5.73 unit=ft³
